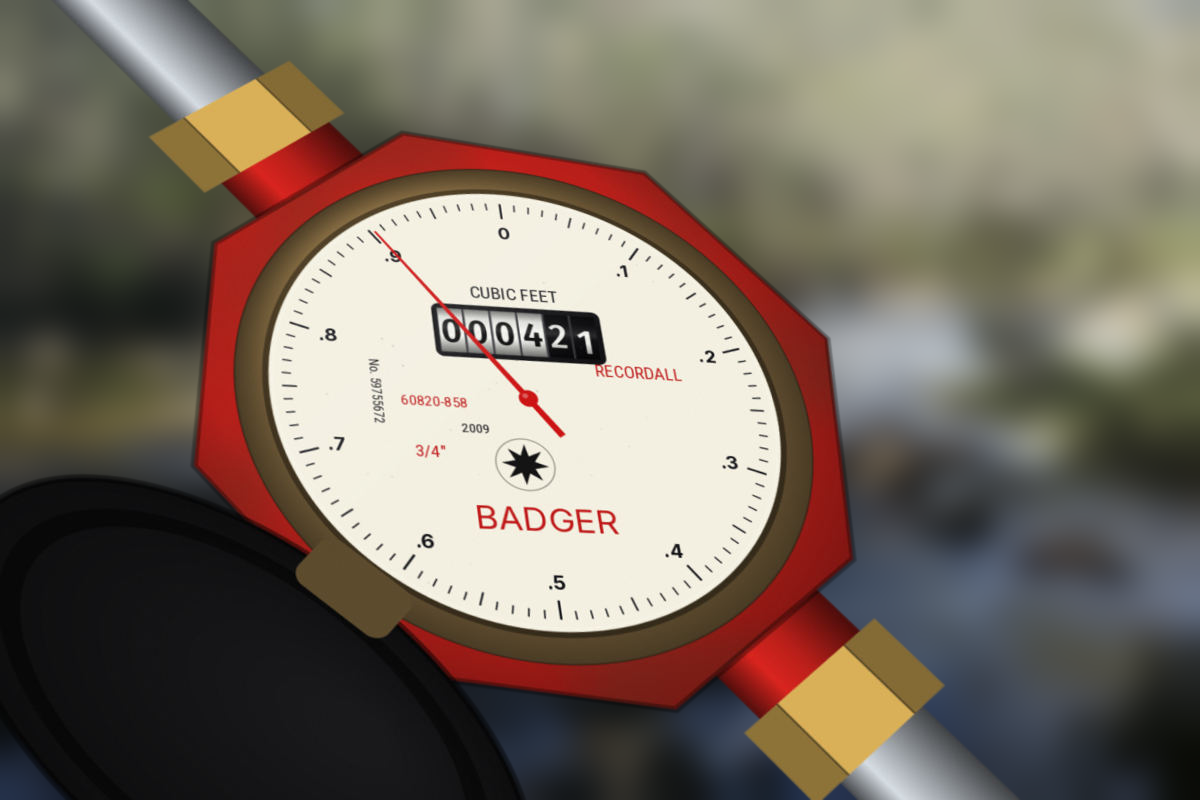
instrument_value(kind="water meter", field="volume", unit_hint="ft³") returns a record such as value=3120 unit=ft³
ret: value=420.90 unit=ft³
